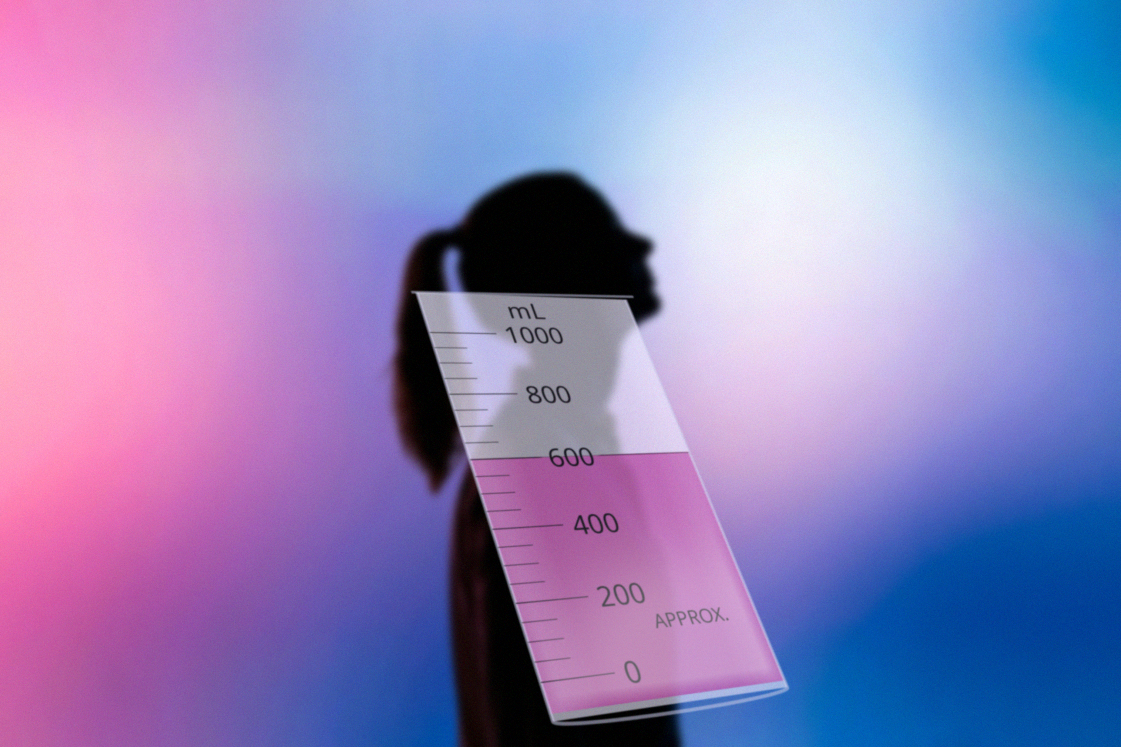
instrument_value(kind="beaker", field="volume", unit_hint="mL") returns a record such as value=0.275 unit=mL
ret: value=600 unit=mL
